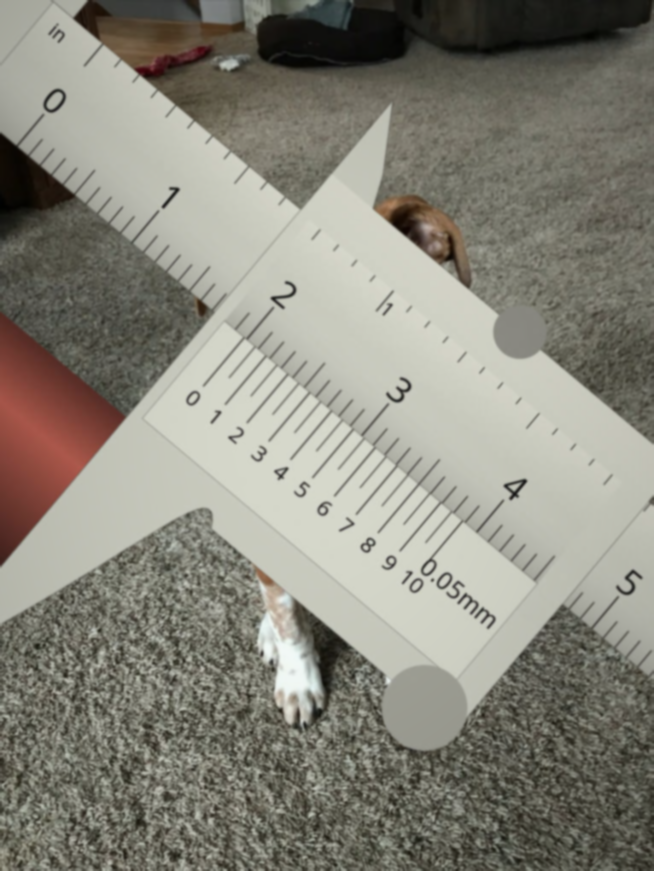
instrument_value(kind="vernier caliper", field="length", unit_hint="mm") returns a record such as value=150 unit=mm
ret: value=19.8 unit=mm
